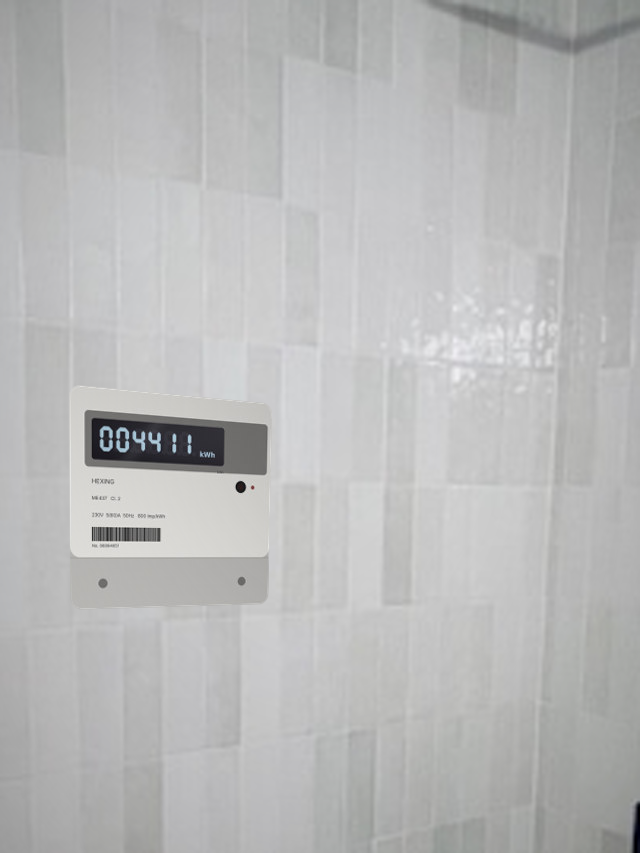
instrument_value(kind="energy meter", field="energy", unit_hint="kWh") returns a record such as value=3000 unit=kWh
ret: value=4411 unit=kWh
